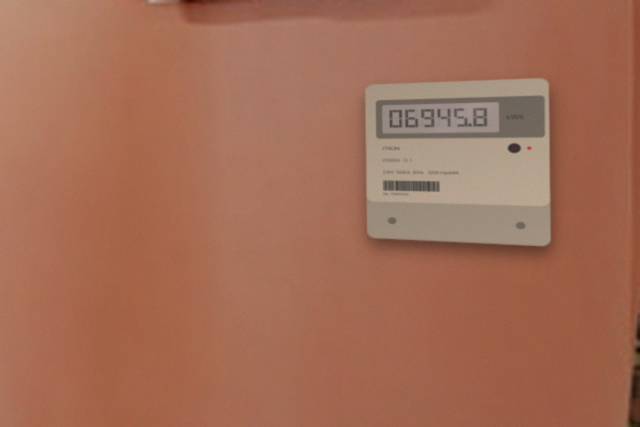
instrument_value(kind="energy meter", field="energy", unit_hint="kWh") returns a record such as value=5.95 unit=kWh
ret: value=6945.8 unit=kWh
